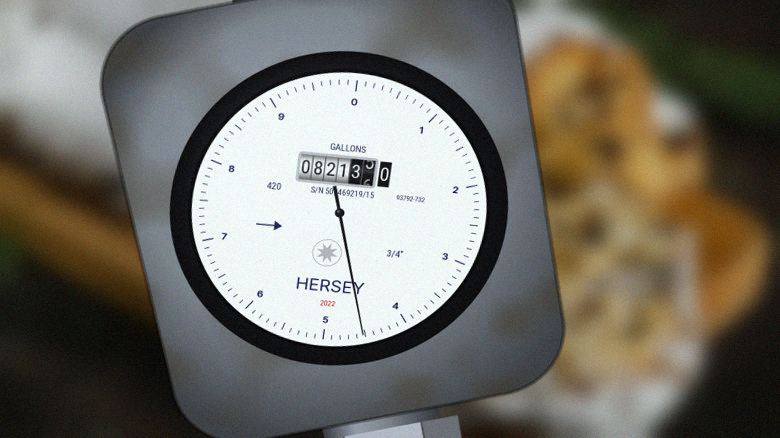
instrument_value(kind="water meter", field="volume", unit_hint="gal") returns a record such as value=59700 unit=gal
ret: value=821354.5 unit=gal
